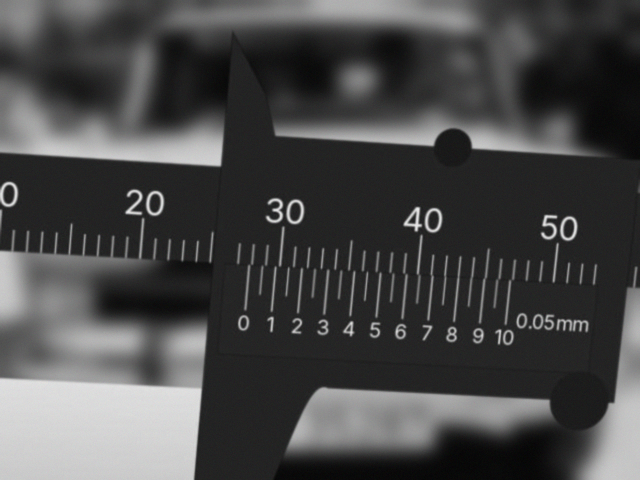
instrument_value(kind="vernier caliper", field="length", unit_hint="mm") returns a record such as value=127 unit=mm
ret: value=27.8 unit=mm
